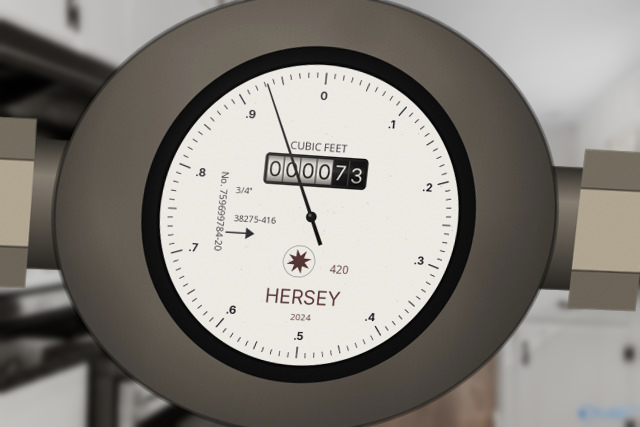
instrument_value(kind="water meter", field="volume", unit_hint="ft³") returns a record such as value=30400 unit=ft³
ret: value=72.93 unit=ft³
